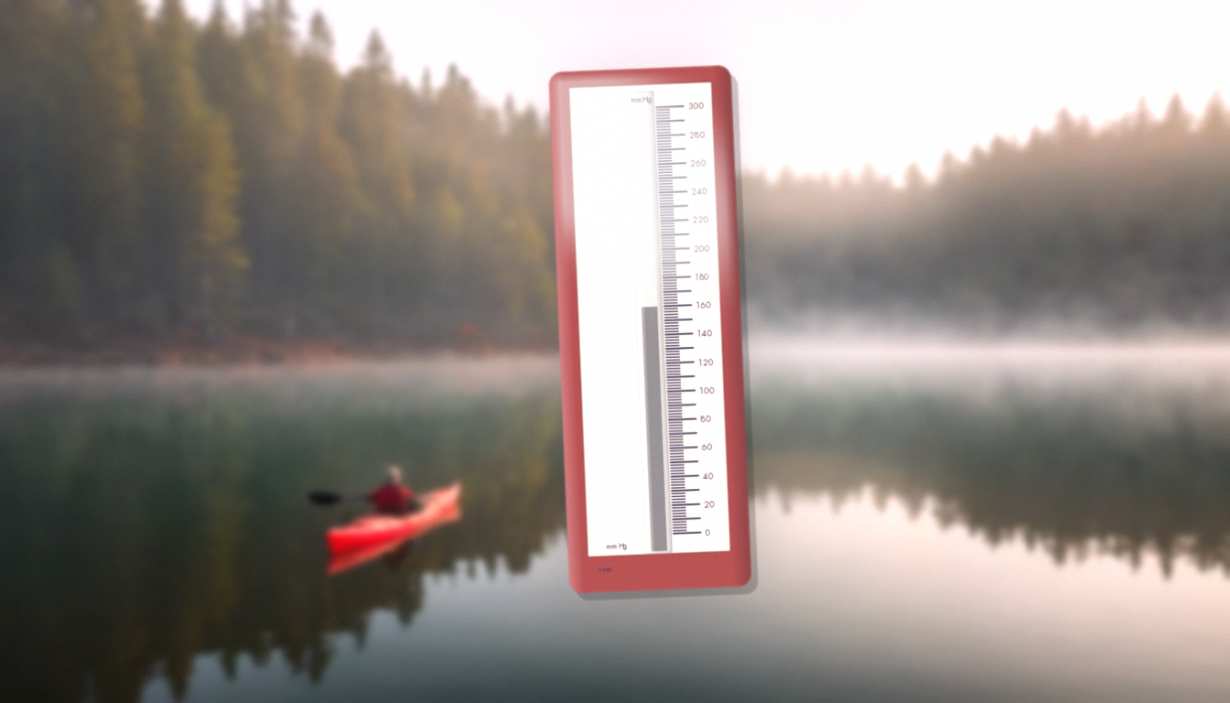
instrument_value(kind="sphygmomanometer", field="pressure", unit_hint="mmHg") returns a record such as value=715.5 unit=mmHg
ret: value=160 unit=mmHg
